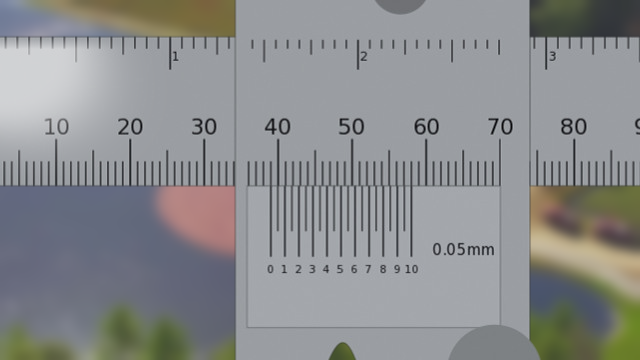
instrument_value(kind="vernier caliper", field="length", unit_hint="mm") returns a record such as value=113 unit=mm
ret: value=39.0 unit=mm
